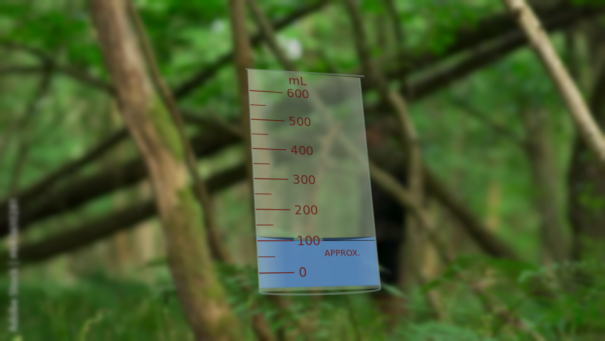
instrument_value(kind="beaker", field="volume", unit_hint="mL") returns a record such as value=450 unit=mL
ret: value=100 unit=mL
